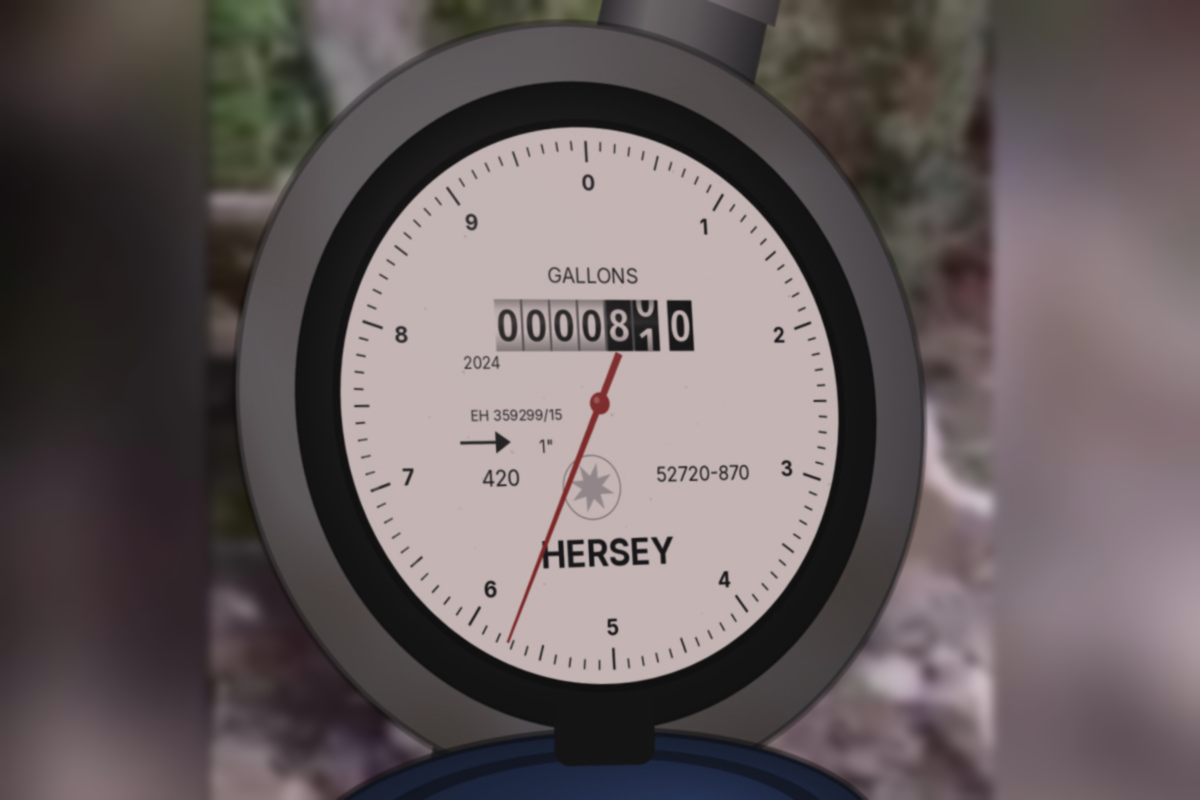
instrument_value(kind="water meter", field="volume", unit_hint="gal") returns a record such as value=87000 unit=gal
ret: value=805.7 unit=gal
